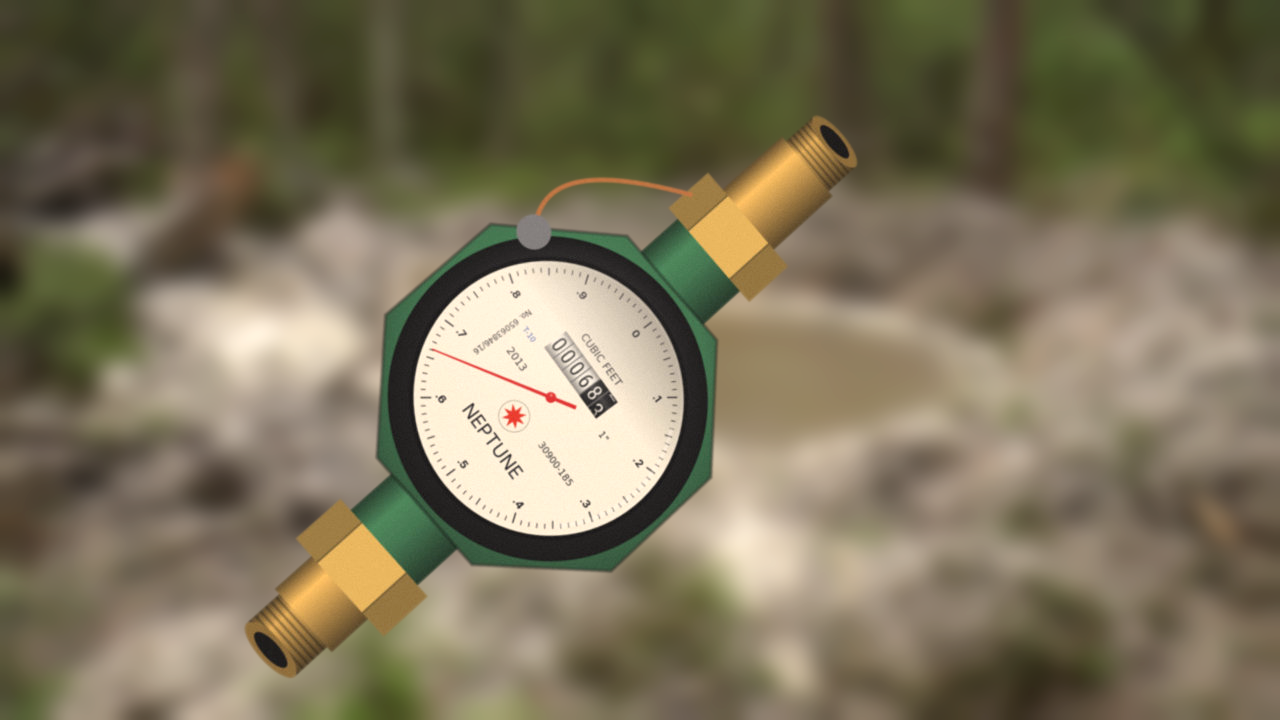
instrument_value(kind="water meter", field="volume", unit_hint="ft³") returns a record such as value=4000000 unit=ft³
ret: value=682.66 unit=ft³
